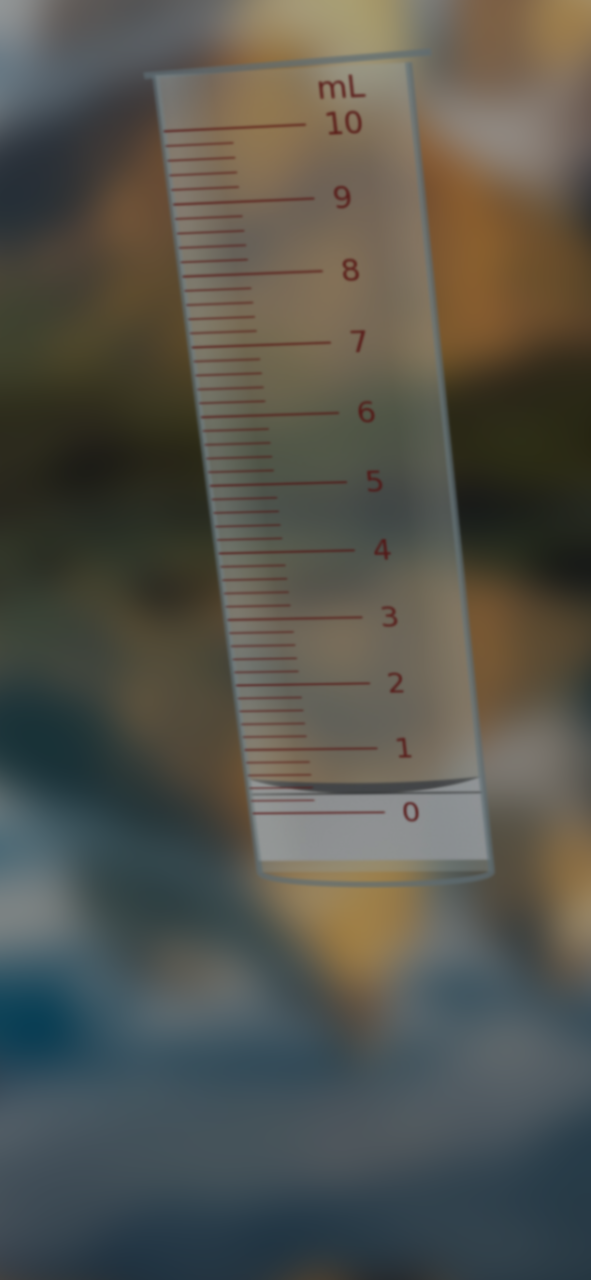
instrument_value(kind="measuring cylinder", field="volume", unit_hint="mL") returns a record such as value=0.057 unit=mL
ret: value=0.3 unit=mL
